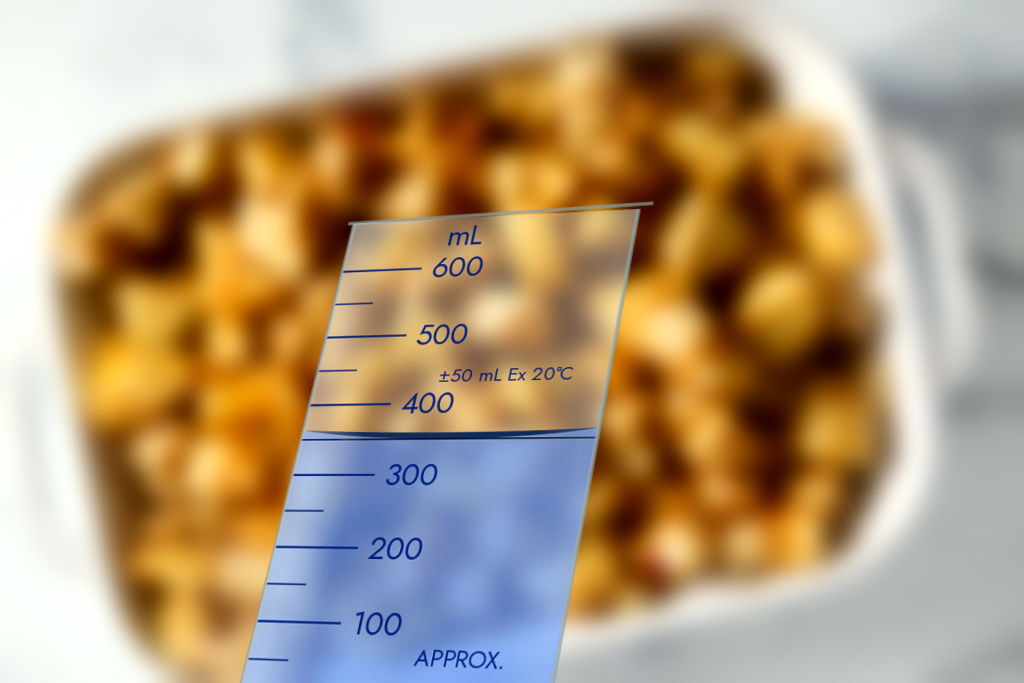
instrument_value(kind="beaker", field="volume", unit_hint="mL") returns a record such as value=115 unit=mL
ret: value=350 unit=mL
